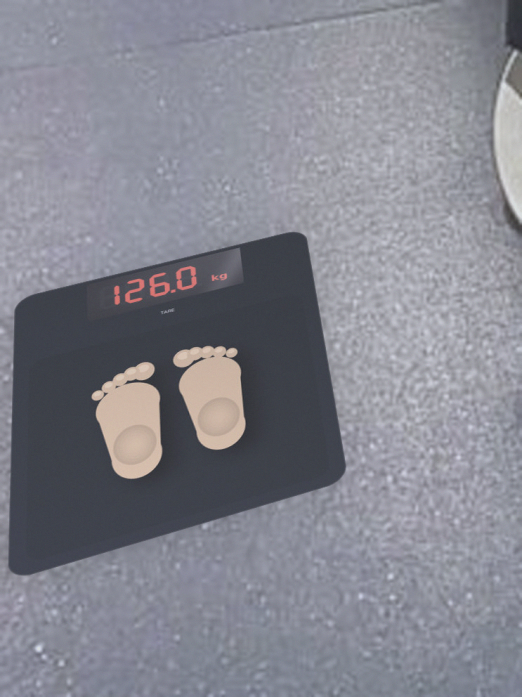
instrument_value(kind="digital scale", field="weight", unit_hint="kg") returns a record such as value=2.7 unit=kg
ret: value=126.0 unit=kg
